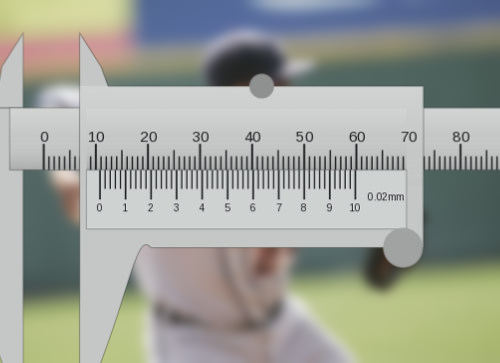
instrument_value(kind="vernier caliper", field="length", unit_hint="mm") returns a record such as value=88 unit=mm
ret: value=10.8 unit=mm
